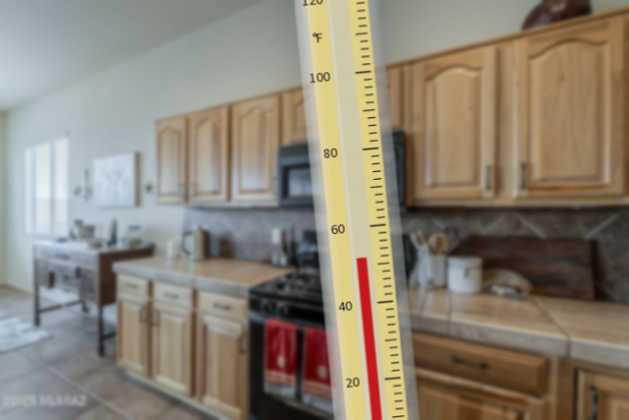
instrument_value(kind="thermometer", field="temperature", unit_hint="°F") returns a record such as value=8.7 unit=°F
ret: value=52 unit=°F
